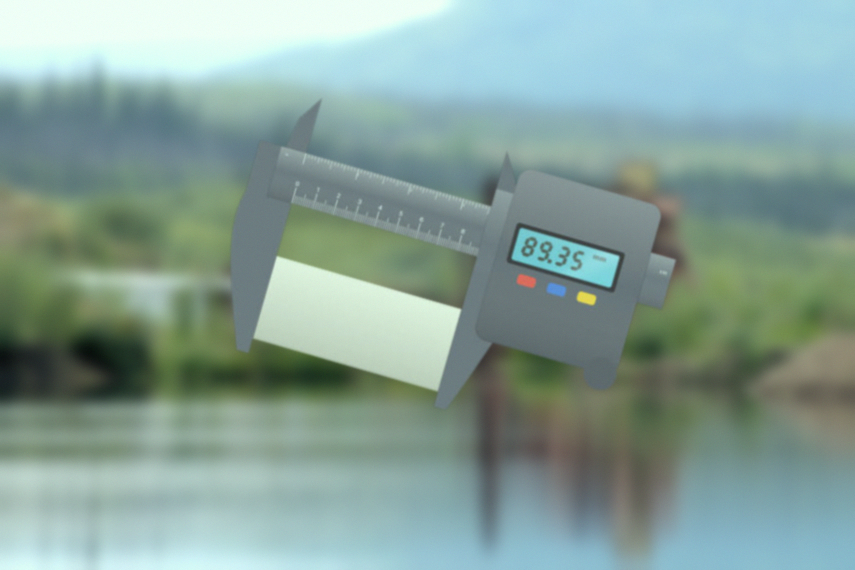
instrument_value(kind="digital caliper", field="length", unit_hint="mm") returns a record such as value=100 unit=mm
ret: value=89.35 unit=mm
